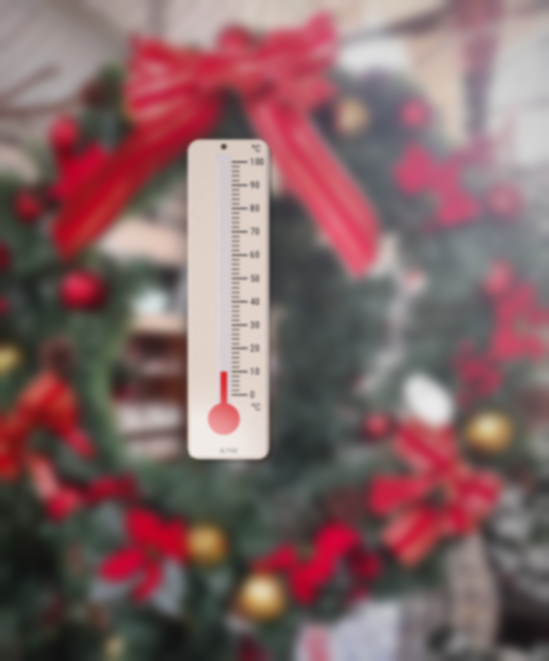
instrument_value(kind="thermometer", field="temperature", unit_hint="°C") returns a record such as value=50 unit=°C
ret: value=10 unit=°C
